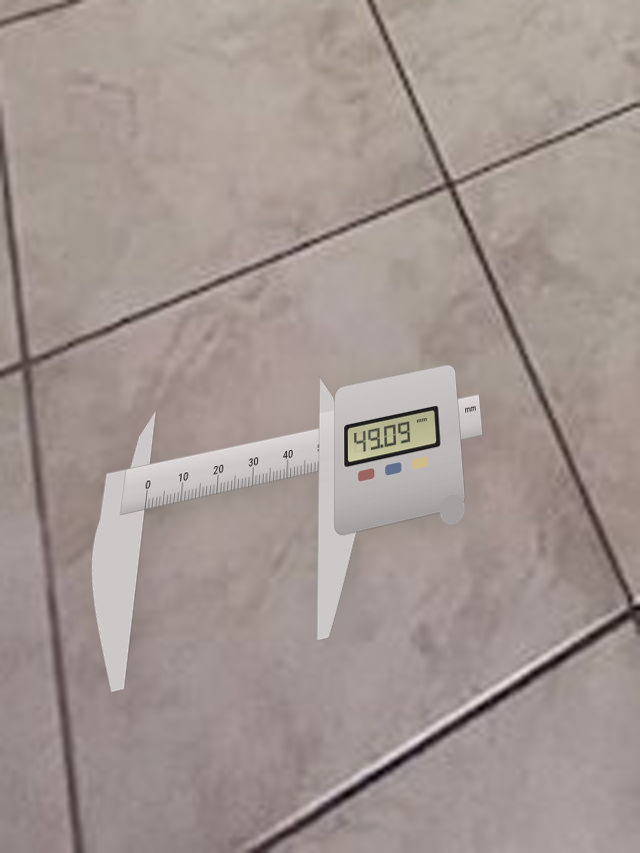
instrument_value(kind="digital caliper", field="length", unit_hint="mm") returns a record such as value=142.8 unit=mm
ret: value=49.09 unit=mm
